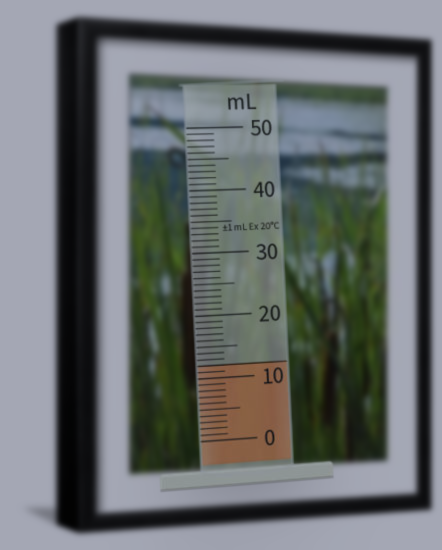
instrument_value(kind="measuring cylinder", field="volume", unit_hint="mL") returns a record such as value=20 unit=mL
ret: value=12 unit=mL
